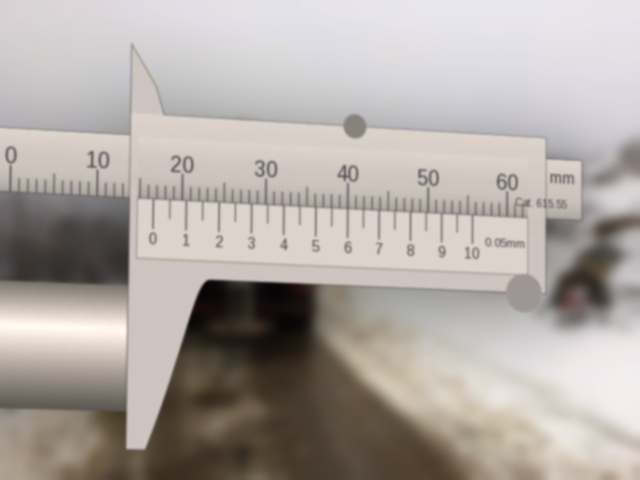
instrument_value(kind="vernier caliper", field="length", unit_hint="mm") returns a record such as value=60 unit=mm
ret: value=16.6 unit=mm
